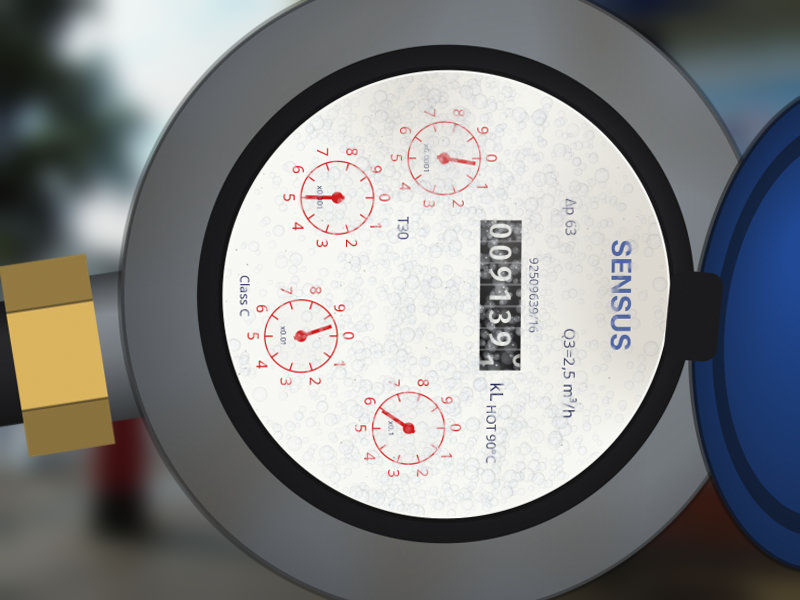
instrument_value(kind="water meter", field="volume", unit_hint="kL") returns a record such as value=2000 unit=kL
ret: value=91390.5950 unit=kL
